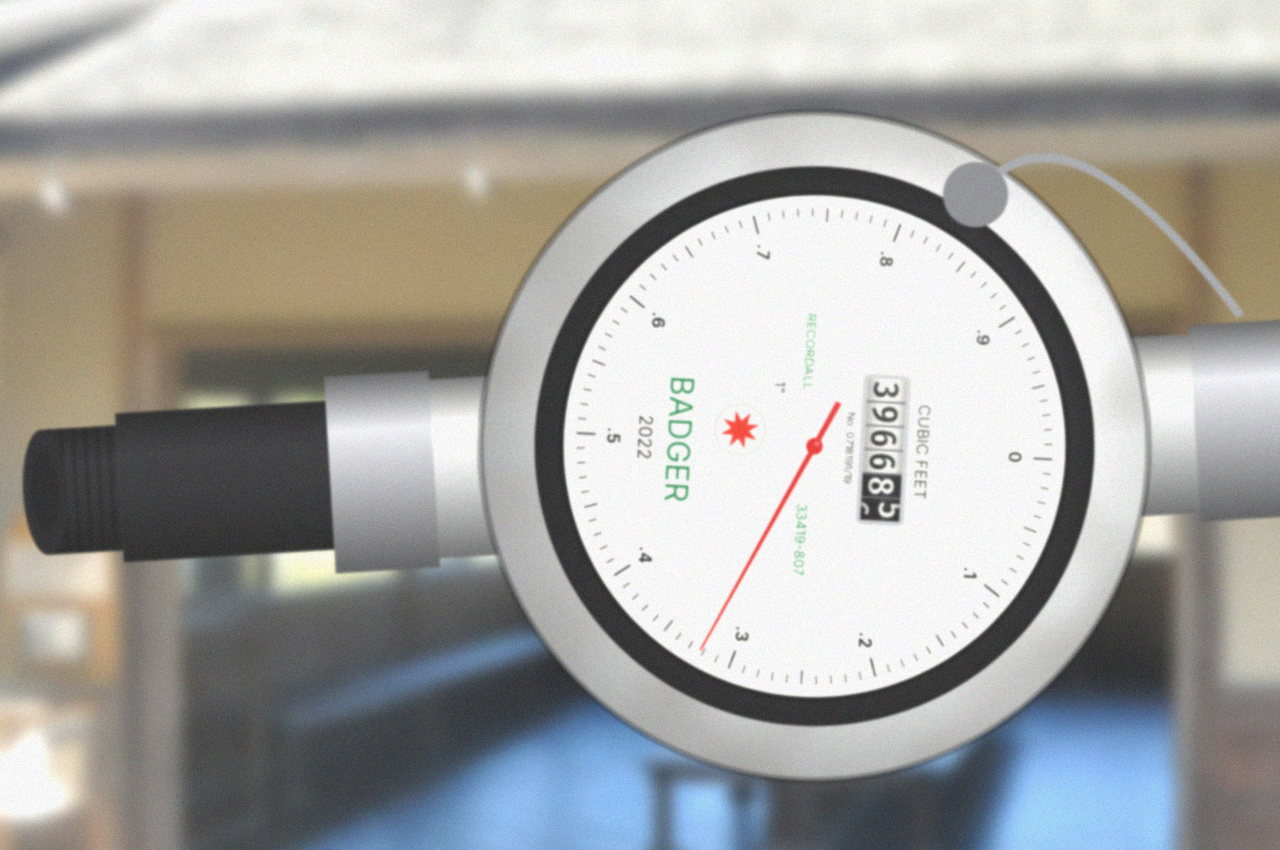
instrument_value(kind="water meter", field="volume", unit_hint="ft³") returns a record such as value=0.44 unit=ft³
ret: value=396685.32 unit=ft³
